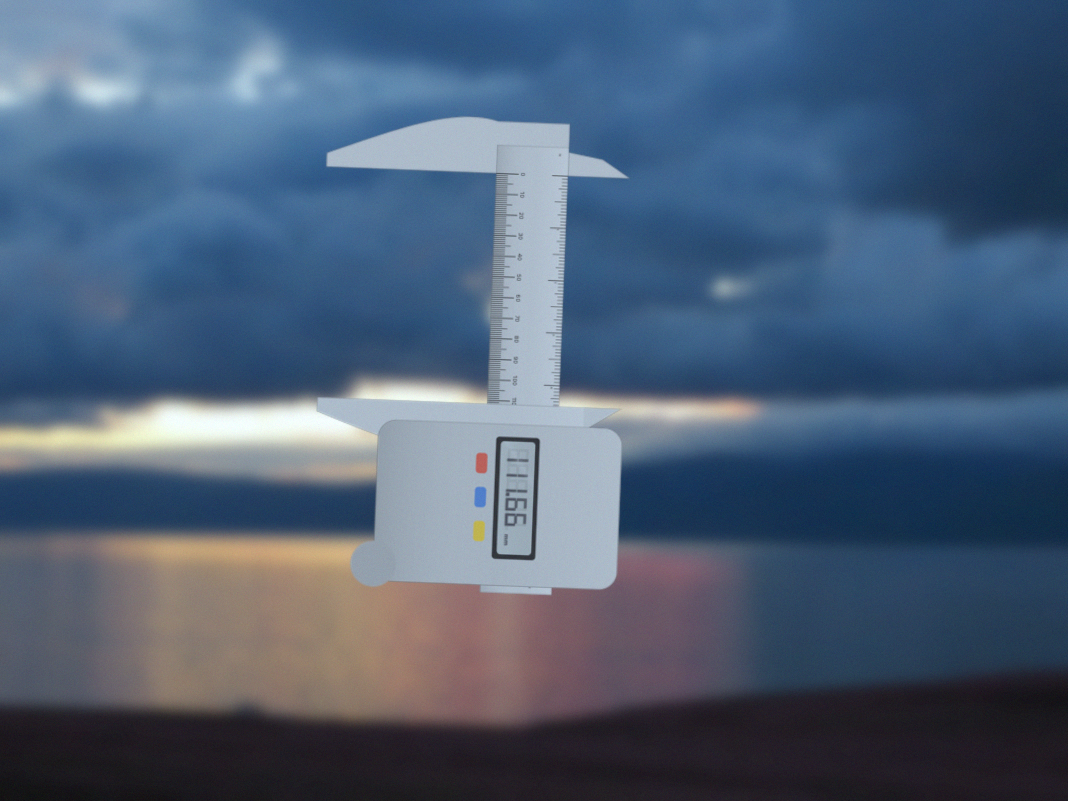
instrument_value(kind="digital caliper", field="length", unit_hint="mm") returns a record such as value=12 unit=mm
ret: value=111.66 unit=mm
